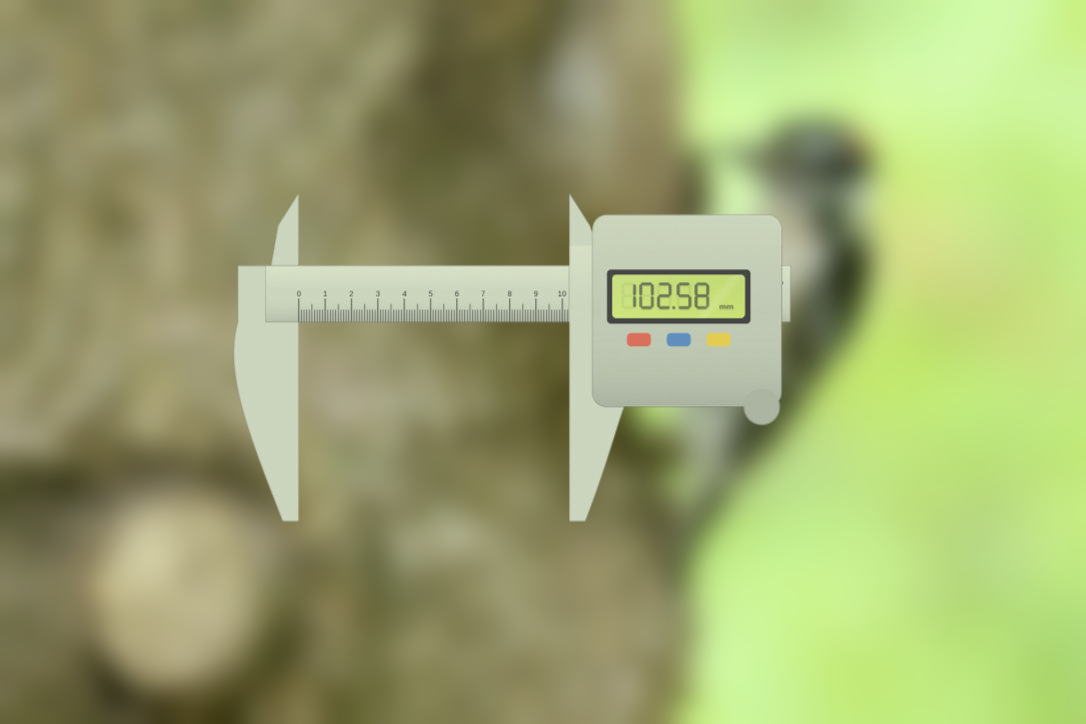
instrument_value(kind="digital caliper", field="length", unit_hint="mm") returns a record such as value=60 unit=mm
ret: value=102.58 unit=mm
